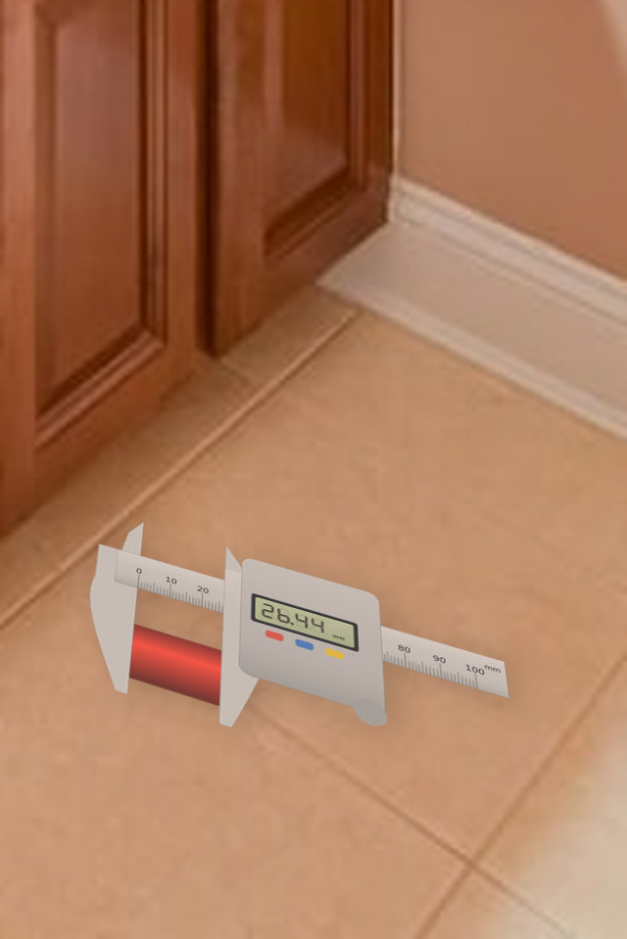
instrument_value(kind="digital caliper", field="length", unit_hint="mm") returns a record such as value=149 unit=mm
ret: value=26.44 unit=mm
